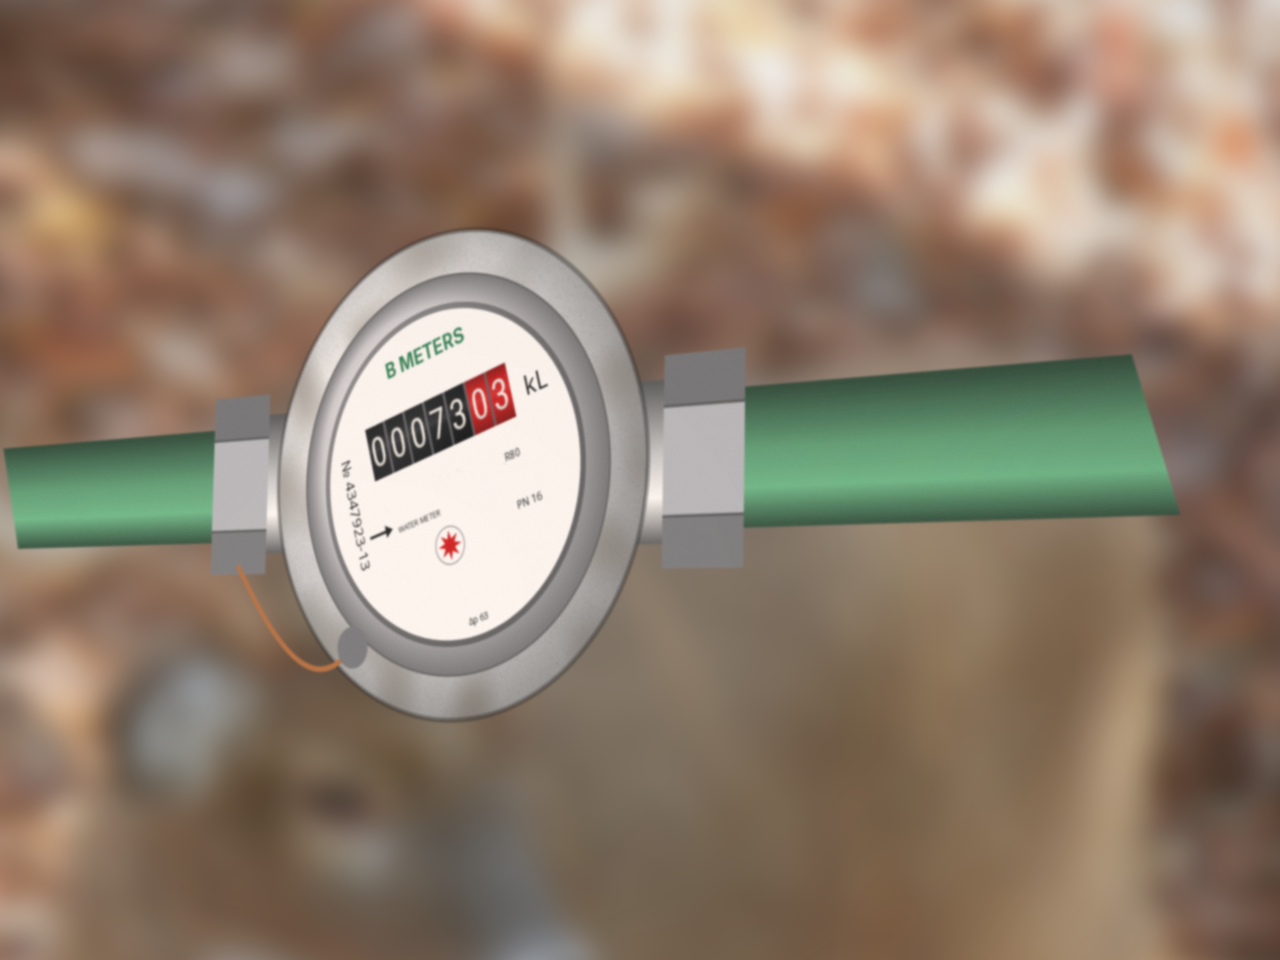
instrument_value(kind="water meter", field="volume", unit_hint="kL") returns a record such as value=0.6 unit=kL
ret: value=73.03 unit=kL
